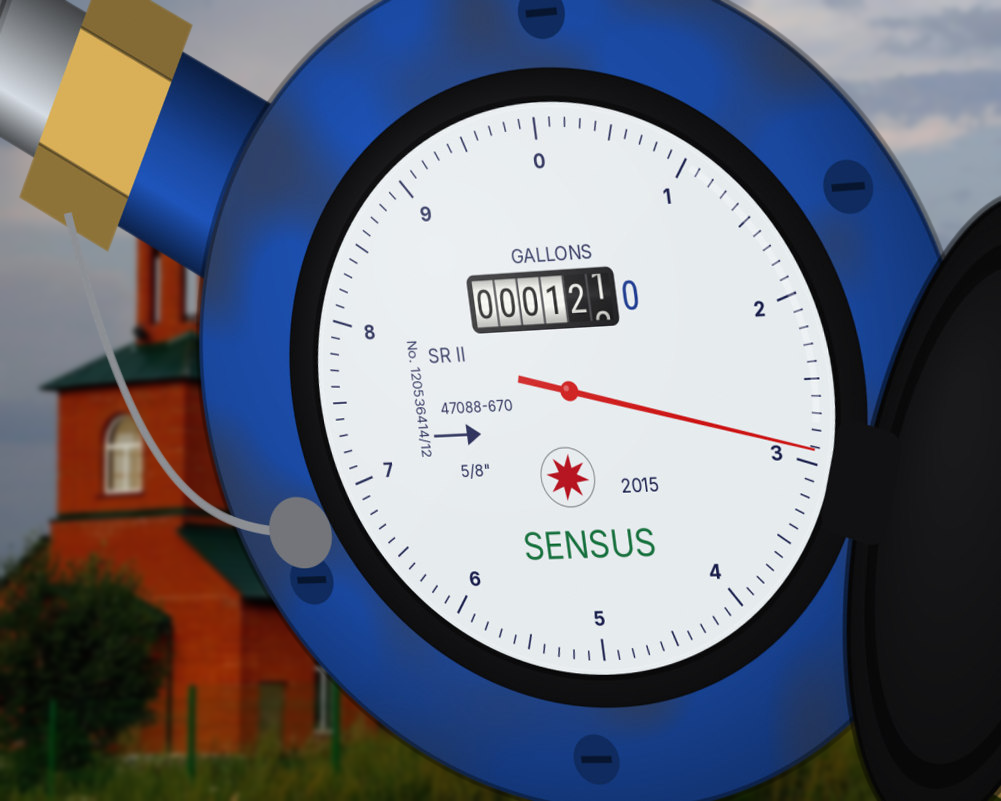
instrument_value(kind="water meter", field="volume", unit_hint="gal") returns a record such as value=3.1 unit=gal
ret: value=1212.9 unit=gal
